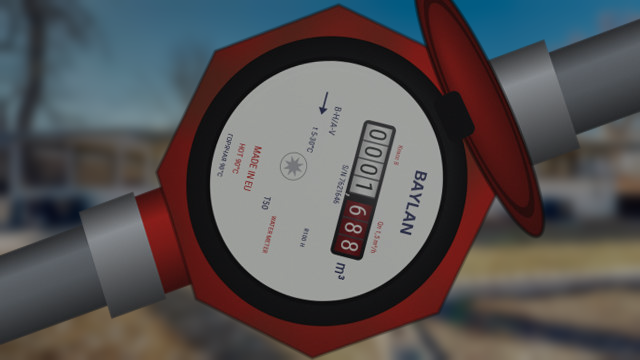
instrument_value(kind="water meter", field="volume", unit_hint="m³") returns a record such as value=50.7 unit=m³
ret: value=1.688 unit=m³
